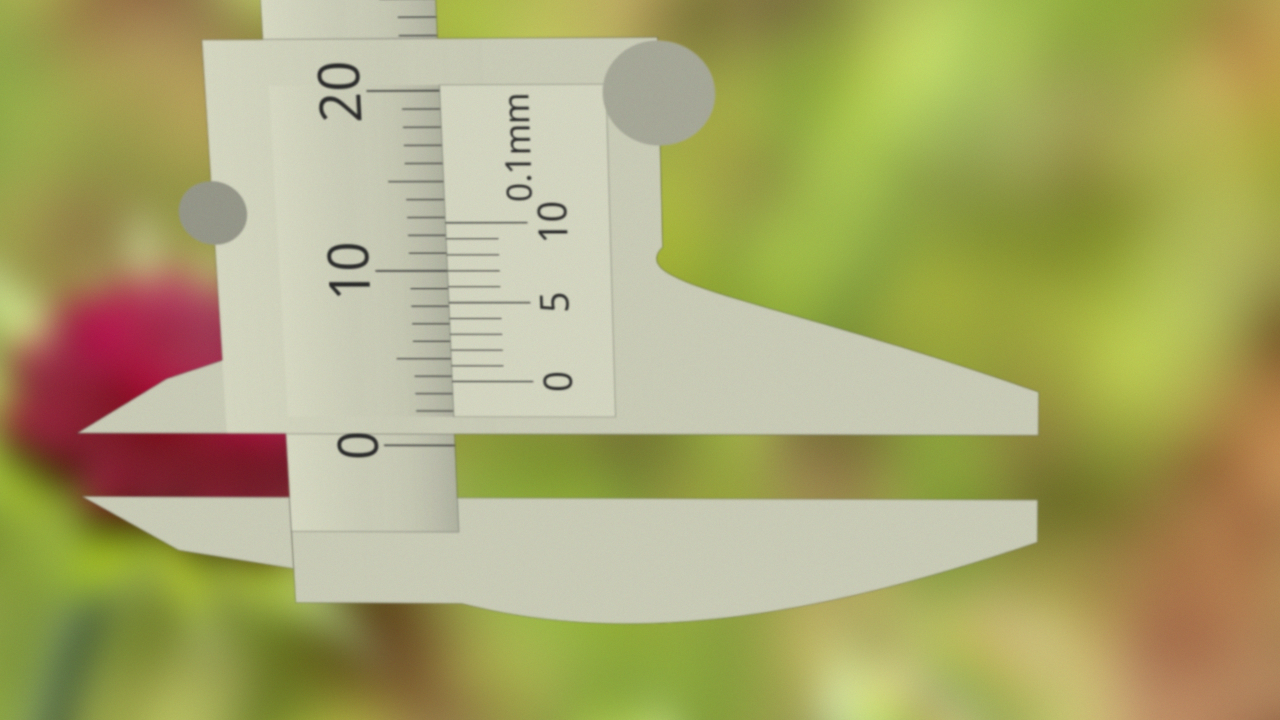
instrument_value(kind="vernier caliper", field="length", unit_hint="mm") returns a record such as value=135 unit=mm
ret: value=3.7 unit=mm
